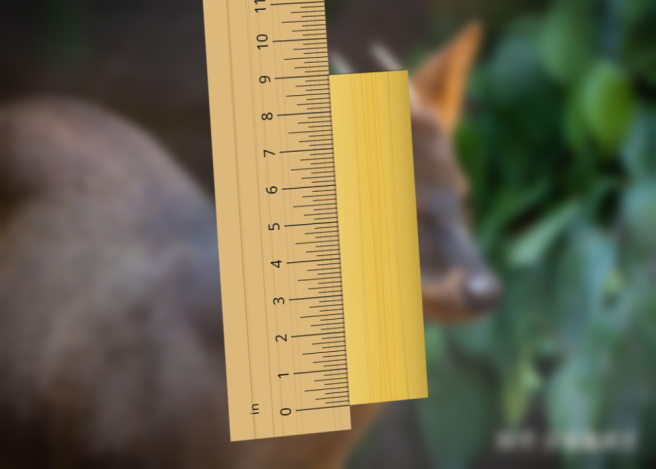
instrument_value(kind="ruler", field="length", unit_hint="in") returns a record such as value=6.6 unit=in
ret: value=9 unit=in
